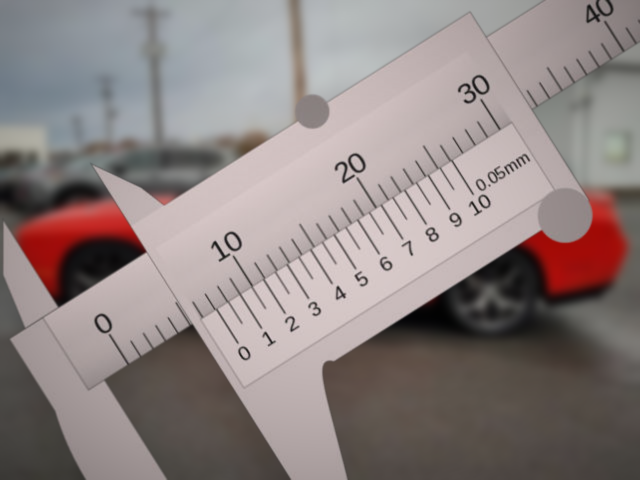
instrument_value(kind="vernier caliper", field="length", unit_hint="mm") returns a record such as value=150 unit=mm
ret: value=7.1 unit=mm
